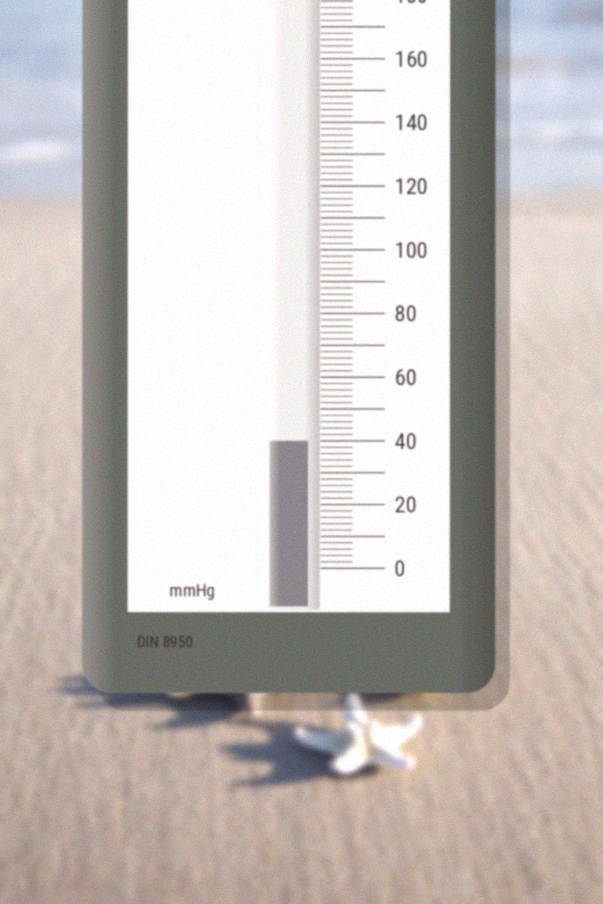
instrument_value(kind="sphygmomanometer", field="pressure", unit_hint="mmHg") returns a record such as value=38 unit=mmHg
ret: value=40 unit=mmHg
